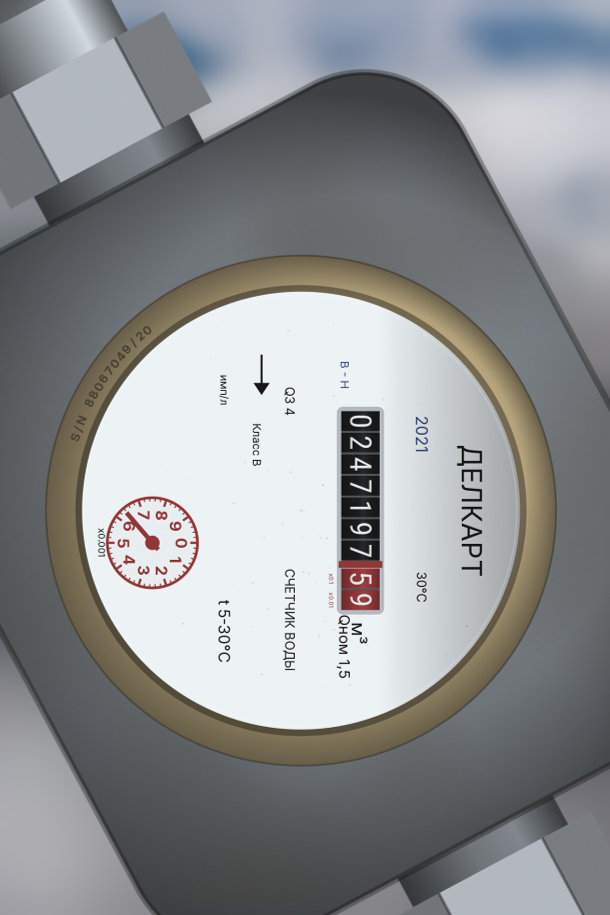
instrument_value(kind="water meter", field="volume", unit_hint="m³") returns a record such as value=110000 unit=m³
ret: value=247197.596 unit=m³
